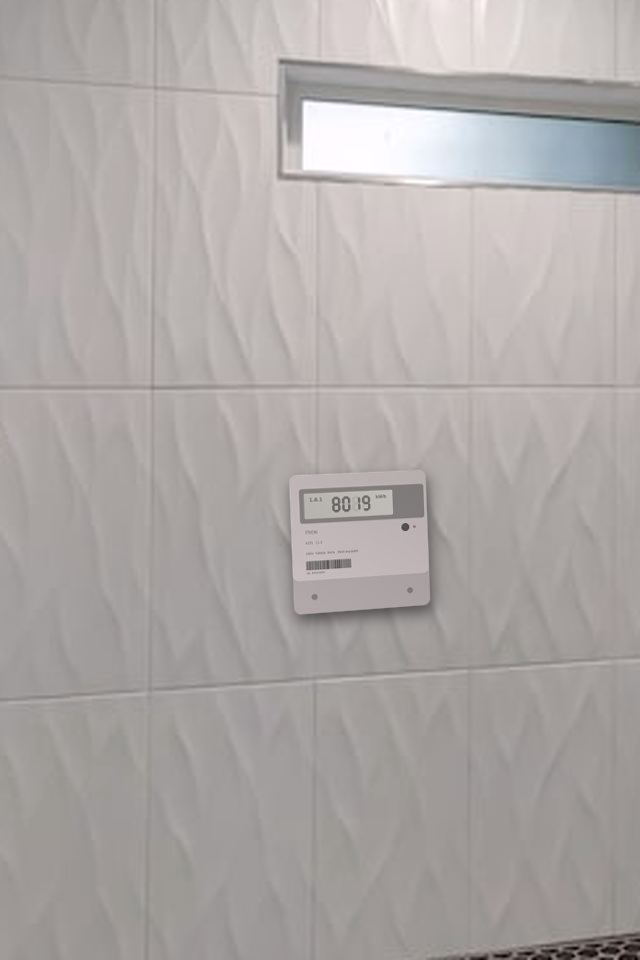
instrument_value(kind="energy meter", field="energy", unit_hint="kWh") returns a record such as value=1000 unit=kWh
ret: value=8019 unit=kWh
